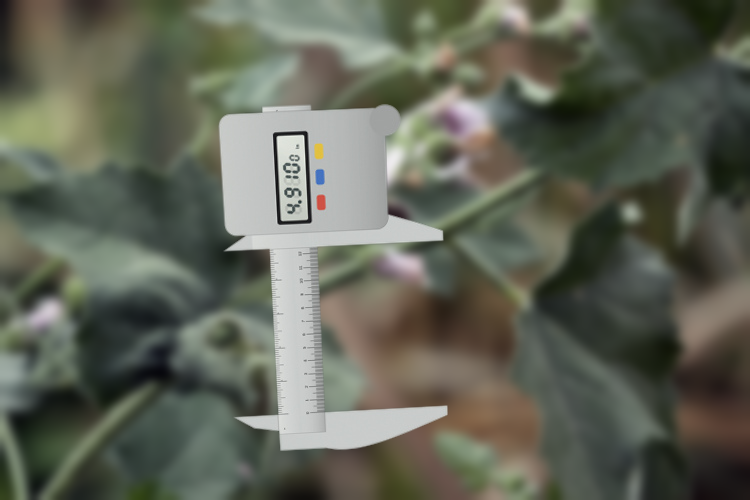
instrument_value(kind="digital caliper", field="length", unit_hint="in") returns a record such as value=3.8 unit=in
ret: value=4.9100 unit=in
